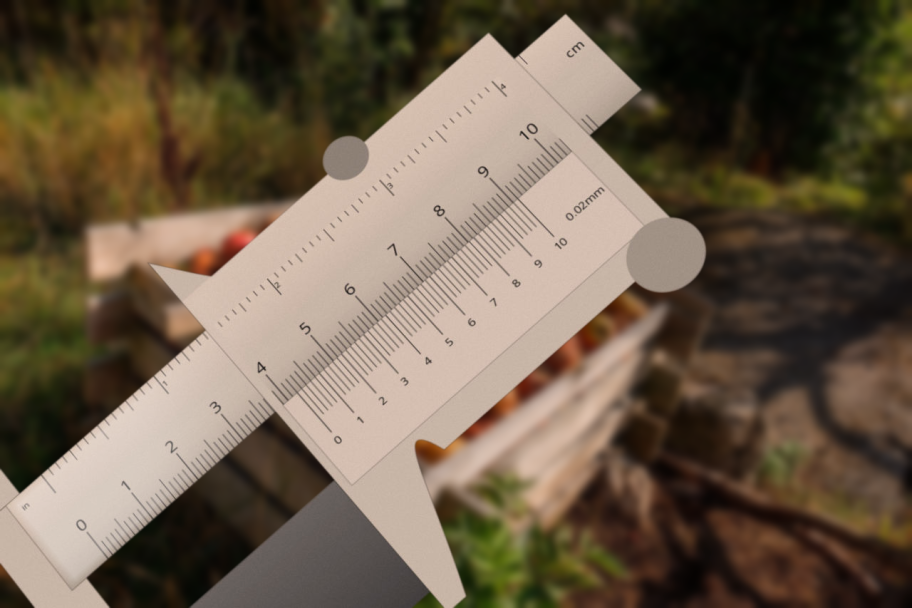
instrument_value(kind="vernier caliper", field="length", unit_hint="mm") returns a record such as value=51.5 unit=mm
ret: value=42.0 unit=mm
